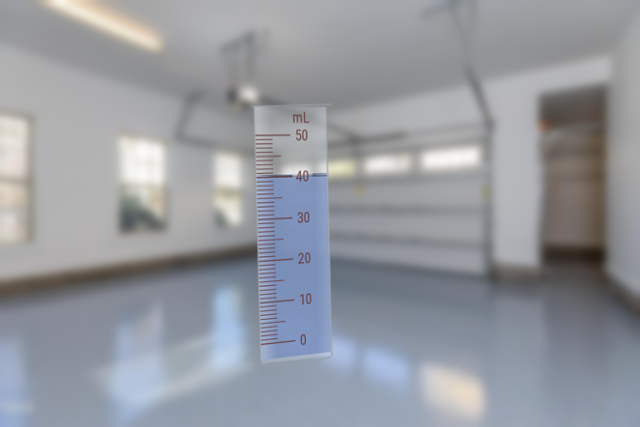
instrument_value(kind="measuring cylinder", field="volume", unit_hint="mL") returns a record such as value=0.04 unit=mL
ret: value=40 unit=mL
